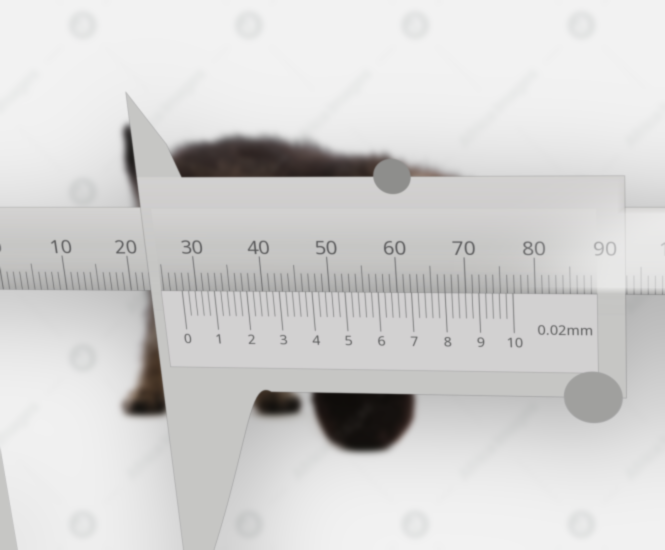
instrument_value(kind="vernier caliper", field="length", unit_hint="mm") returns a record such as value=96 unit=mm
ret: value=27.8 unit=mm
